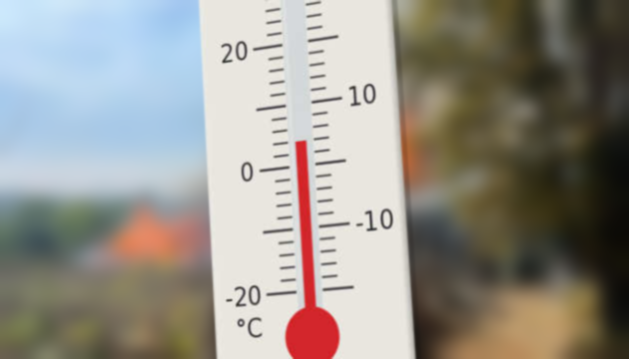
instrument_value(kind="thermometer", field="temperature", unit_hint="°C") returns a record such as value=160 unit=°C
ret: value=4 unit=°C
